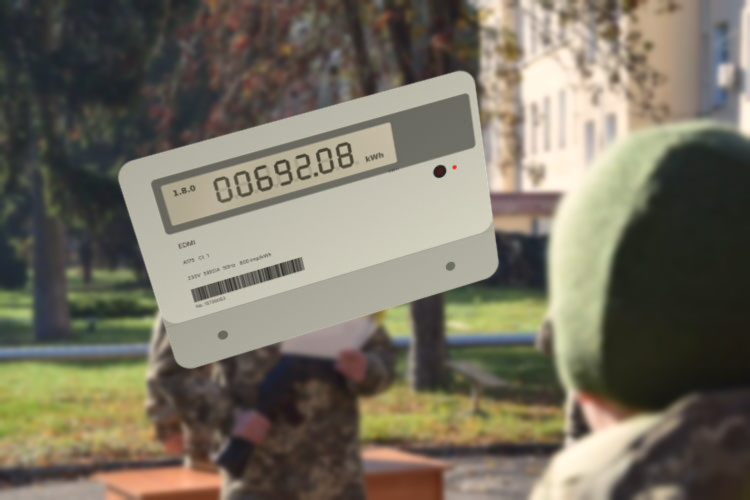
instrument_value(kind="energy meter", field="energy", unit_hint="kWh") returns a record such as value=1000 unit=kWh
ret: value=692.08 unit=kWh
